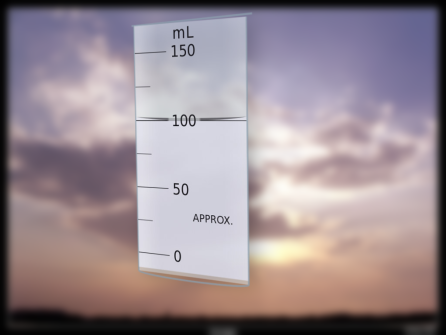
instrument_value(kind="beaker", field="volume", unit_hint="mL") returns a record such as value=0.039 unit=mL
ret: value=100 unit=mL
